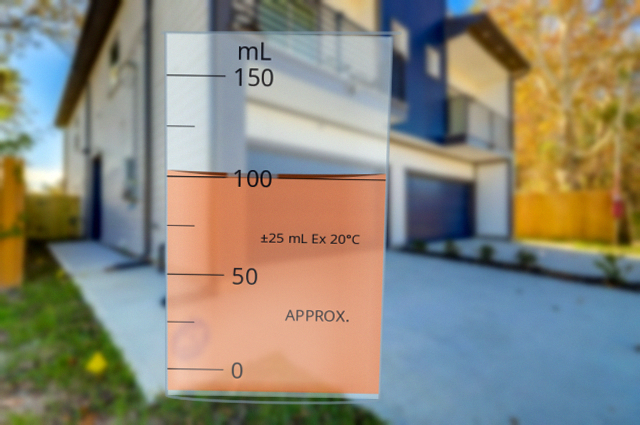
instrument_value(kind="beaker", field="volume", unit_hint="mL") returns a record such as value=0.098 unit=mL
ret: value=100 unit=mL
